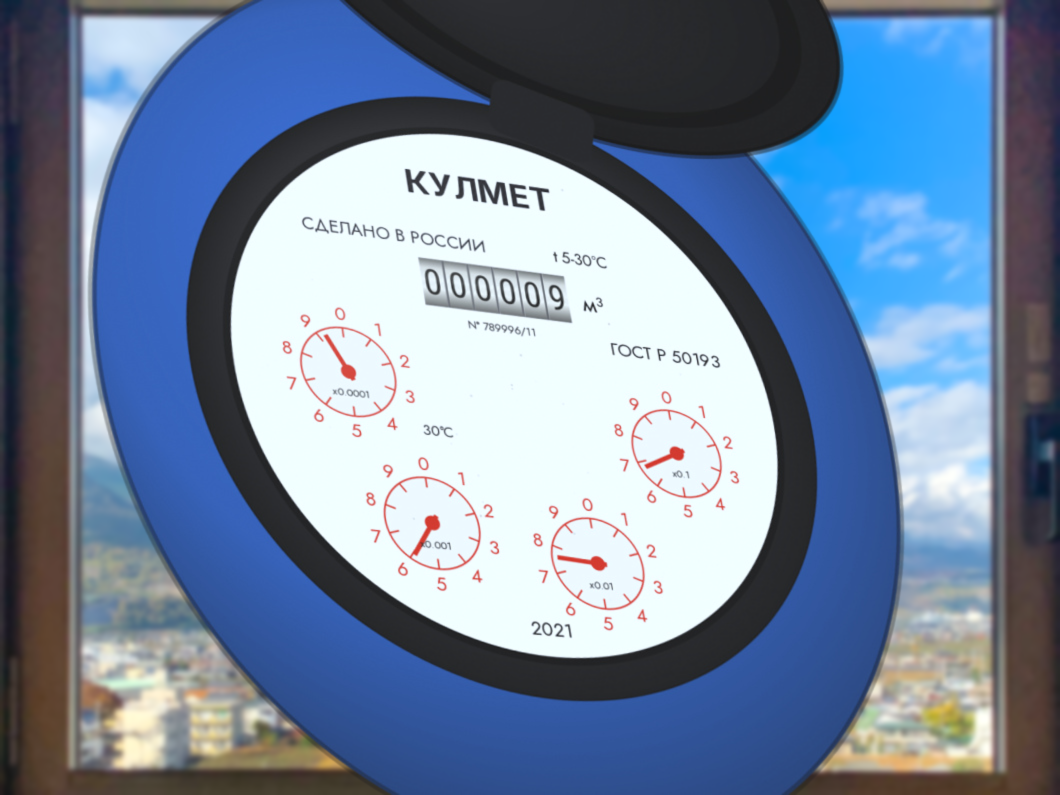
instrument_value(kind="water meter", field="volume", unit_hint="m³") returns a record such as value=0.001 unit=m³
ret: value=9.6759 unit=m³
